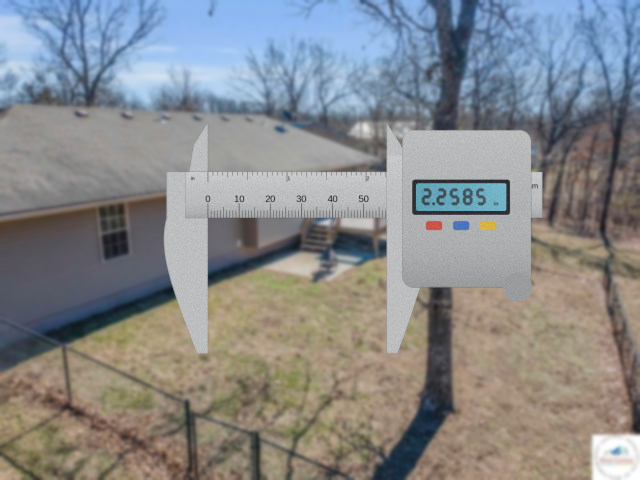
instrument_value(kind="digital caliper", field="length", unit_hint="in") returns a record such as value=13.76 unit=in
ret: value=2.2585 unit=in
